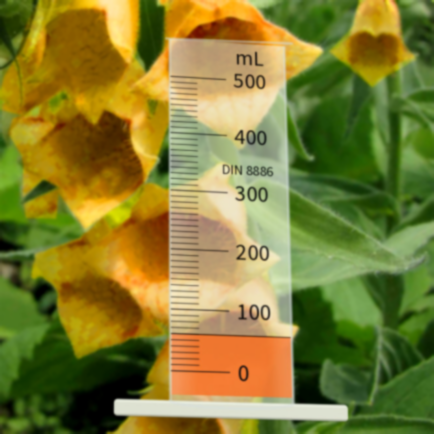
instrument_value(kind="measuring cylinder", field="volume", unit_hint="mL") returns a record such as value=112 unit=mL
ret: value=60 unit=mL
